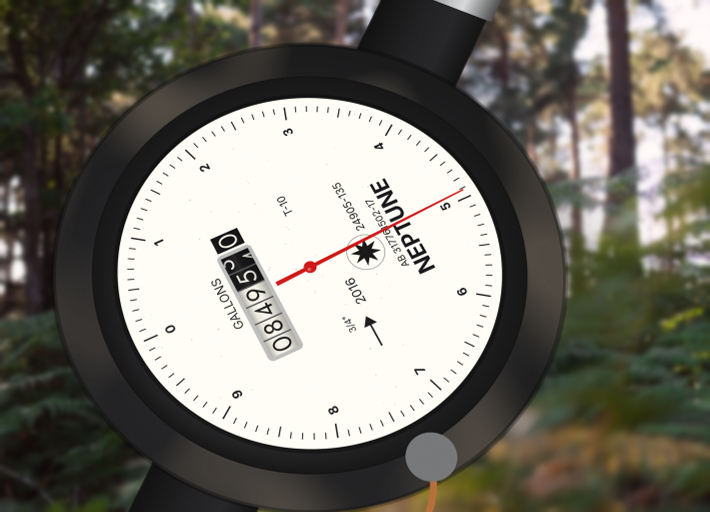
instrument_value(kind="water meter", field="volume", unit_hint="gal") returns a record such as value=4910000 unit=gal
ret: value=849534.9 unit=gal
